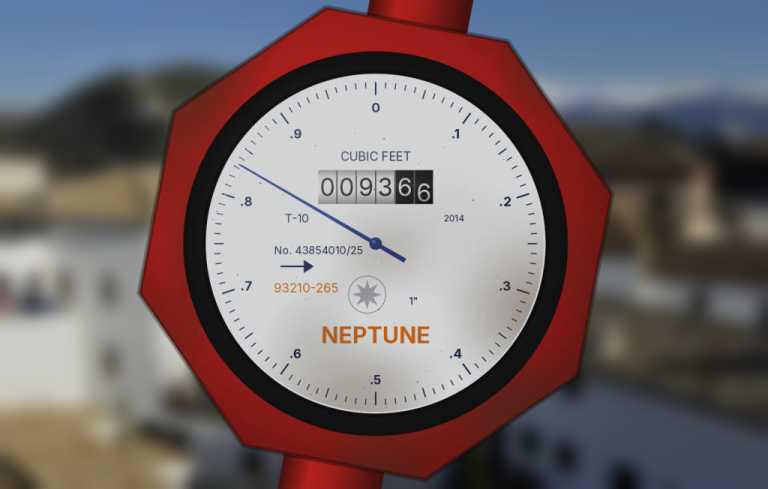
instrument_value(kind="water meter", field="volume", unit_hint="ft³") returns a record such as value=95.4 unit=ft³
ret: value=9365.83 unit=ft³
